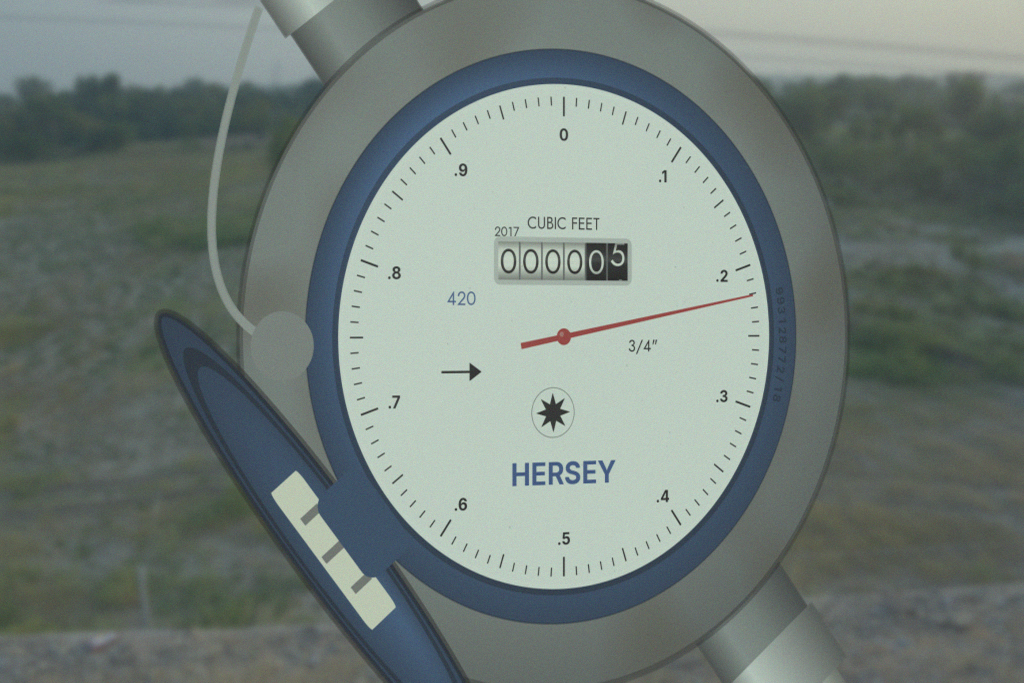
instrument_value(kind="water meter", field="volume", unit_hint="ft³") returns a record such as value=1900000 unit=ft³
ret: value=5.22 unit=ft³
